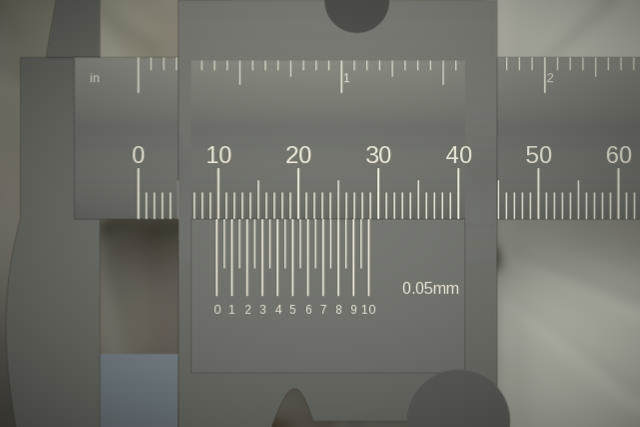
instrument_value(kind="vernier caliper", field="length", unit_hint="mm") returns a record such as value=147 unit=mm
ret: value=9.8 unit=mm
